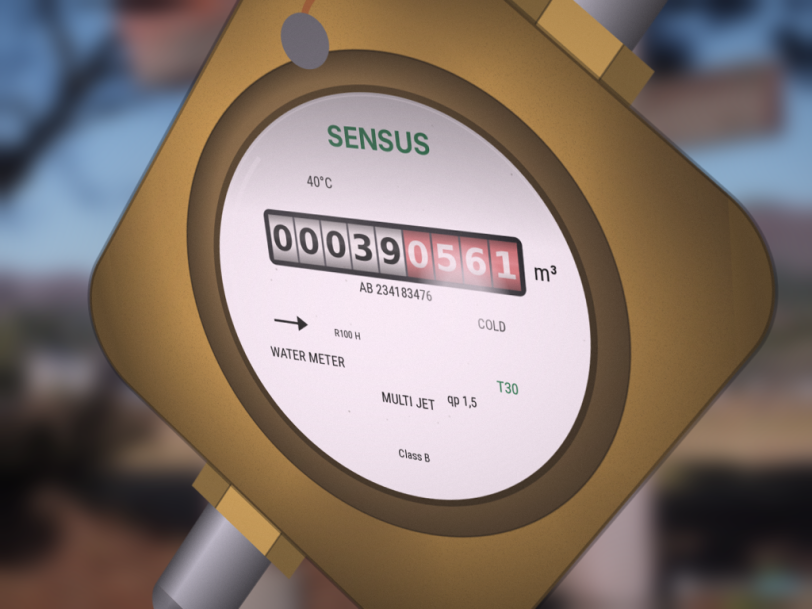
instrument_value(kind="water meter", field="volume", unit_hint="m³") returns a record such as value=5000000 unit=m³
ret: value=39.0561 unit=m³
